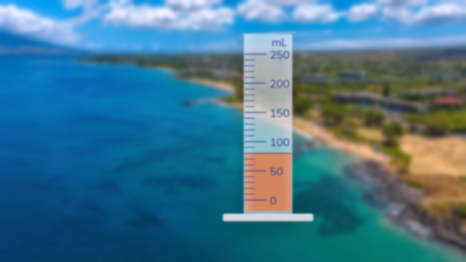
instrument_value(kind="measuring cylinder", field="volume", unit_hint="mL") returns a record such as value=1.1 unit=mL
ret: value=80 unit=mL
